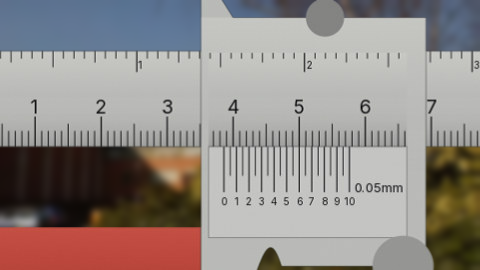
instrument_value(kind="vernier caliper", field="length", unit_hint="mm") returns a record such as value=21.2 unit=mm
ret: value=38.6 unit=mm
